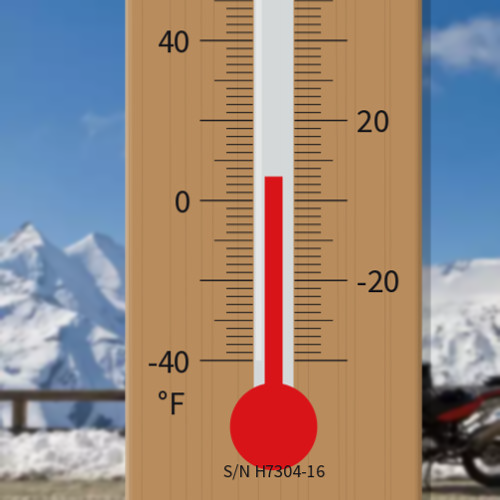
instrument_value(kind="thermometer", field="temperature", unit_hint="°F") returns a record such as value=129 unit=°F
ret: value=6 unit=°F
